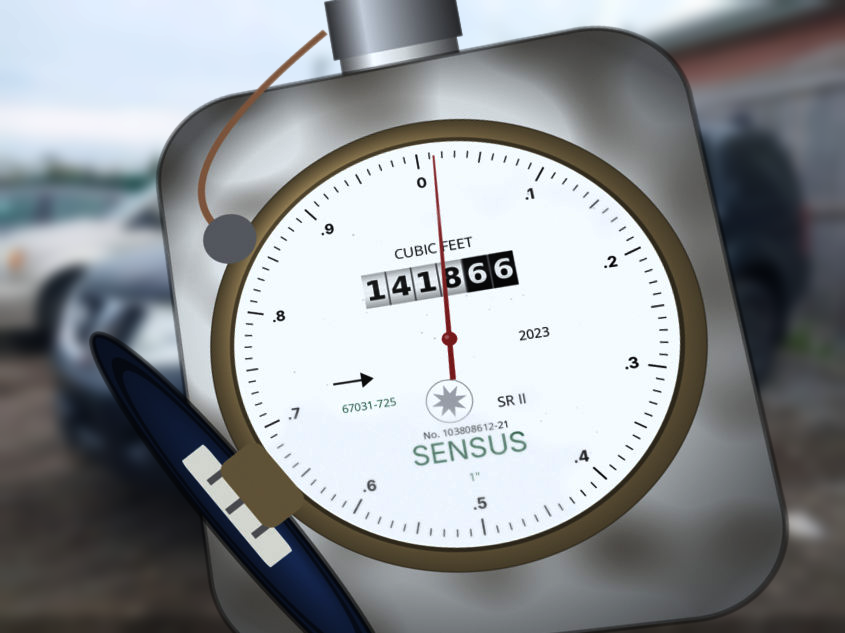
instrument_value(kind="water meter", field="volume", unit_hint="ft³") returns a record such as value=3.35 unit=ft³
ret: value=141866.01 unit=ft³
